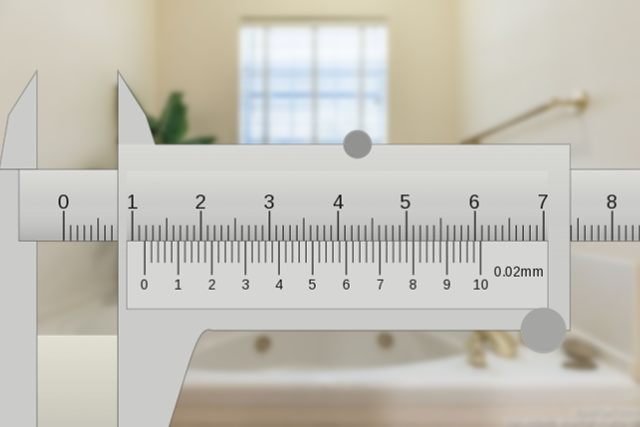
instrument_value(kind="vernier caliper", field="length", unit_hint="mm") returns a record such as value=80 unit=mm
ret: value=11.8 unit=mm
